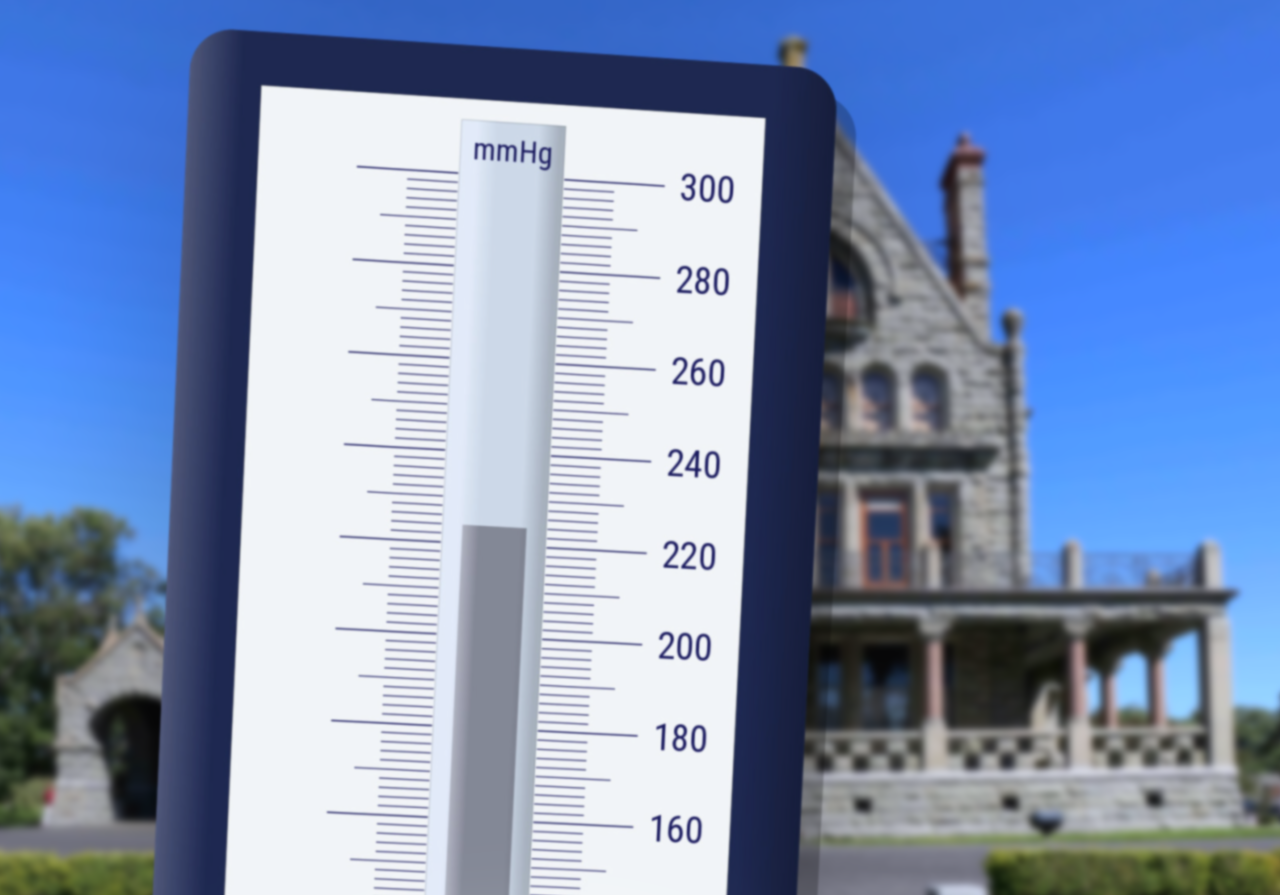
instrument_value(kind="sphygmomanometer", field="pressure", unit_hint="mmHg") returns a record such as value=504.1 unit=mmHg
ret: value=224 unit=mmHg
